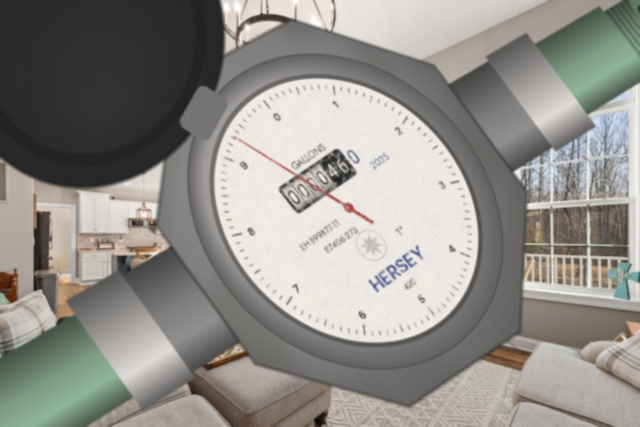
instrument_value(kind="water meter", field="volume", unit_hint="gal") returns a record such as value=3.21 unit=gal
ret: value=459.3 unit=gal
